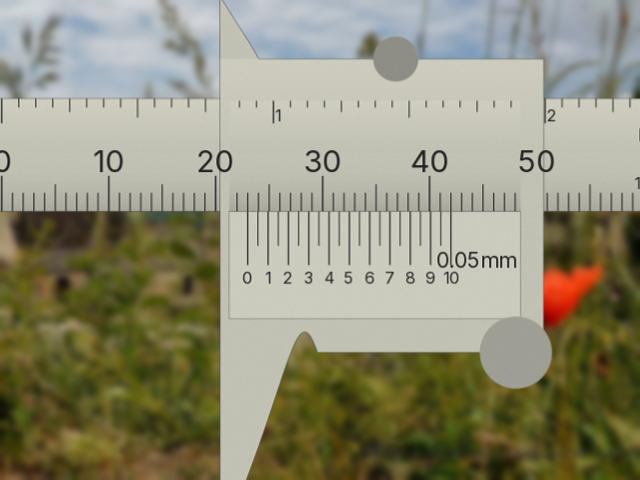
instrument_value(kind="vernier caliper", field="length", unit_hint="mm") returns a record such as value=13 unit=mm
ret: value=23.0 unit=mm
